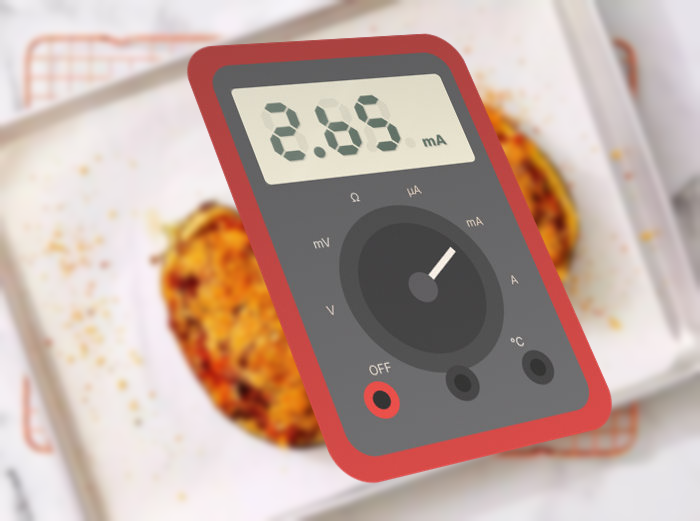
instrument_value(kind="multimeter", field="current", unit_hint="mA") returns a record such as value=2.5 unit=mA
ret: value=2.65 unit=mA
